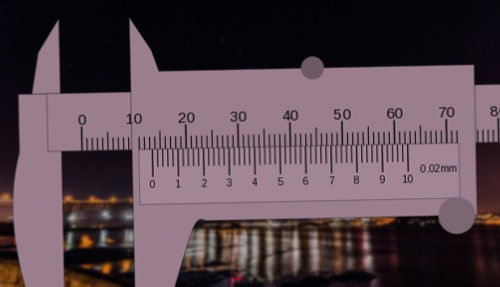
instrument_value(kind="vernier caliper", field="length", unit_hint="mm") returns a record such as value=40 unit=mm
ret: value=13.5 unit=mm
